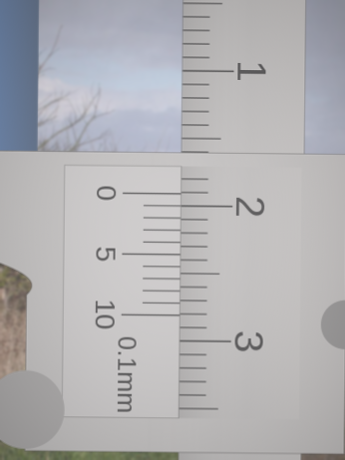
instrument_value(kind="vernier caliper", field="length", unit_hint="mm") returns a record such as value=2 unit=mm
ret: value=19.1 unit=mm
